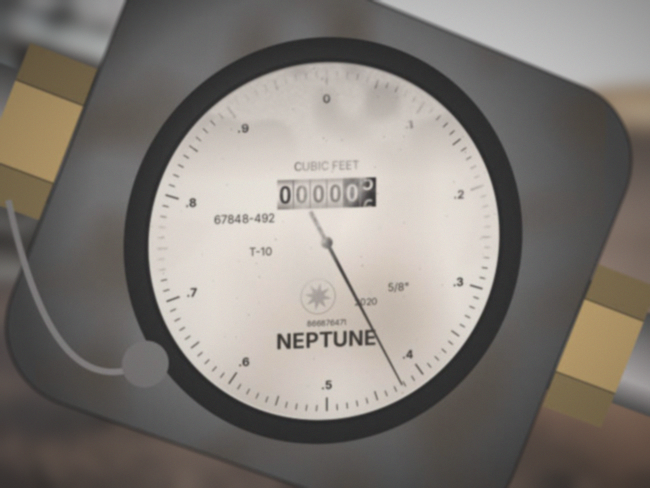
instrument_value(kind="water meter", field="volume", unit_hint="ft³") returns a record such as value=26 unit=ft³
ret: value=5.42 unit=ft³
